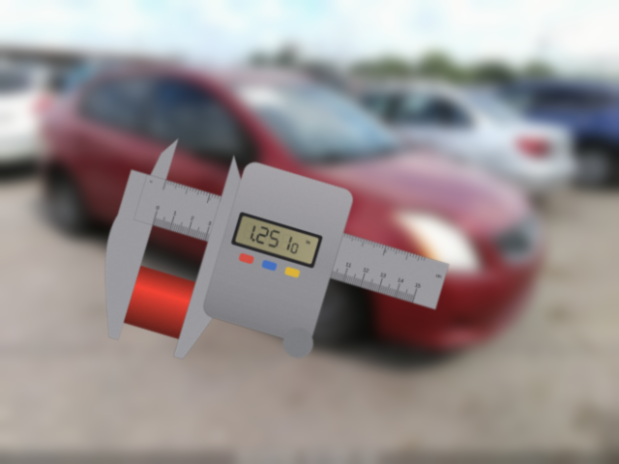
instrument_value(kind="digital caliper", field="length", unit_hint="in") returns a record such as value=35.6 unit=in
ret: value=1.2510 unit=in
